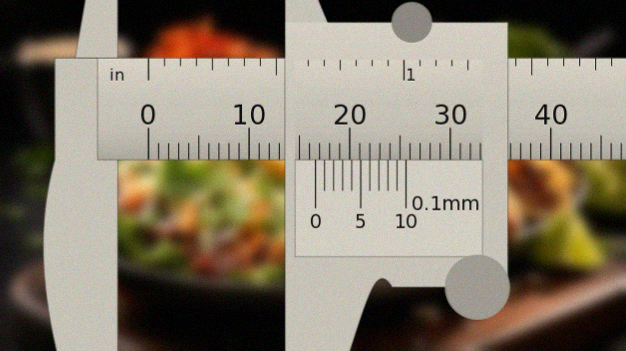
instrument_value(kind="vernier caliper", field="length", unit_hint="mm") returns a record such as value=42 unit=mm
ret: value=16.6 unit=mm
